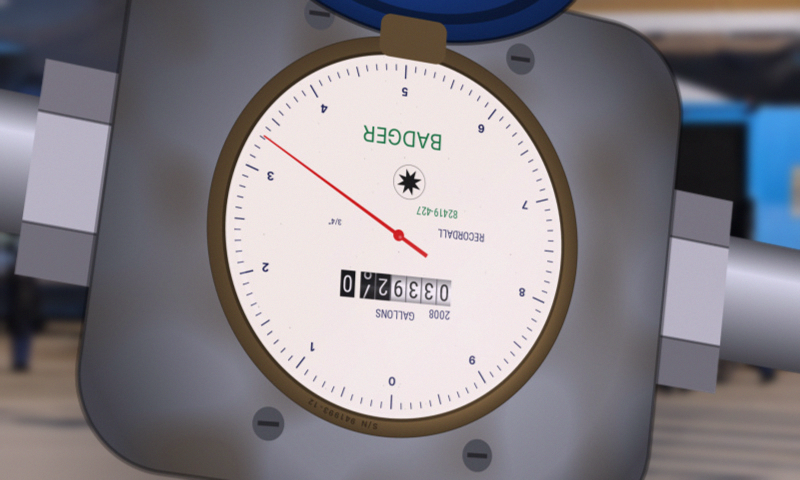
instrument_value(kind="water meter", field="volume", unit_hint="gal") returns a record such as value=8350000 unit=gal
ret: value=339273.3 unit=gal
